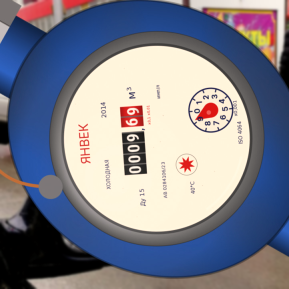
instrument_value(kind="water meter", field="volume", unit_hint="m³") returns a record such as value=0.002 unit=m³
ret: value=9.689 unit=m³
